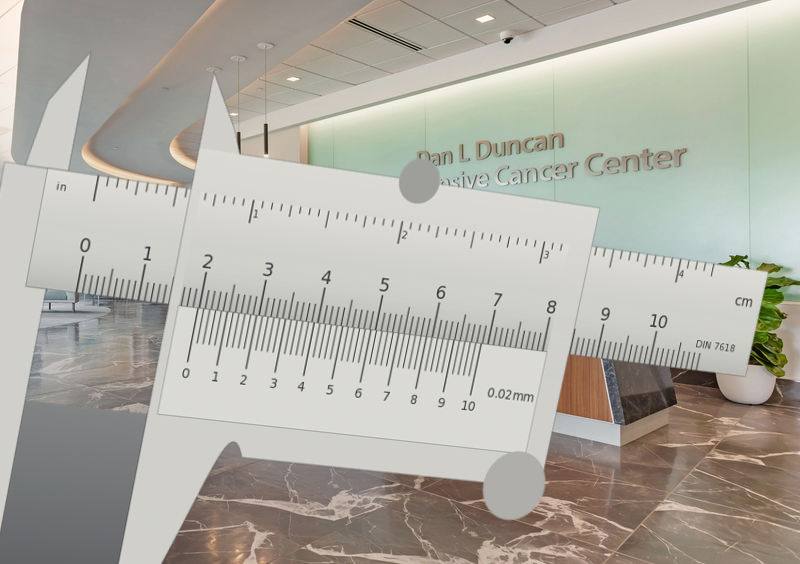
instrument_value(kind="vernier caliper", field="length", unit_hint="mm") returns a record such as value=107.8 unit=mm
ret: value=19.8 unit=mm
